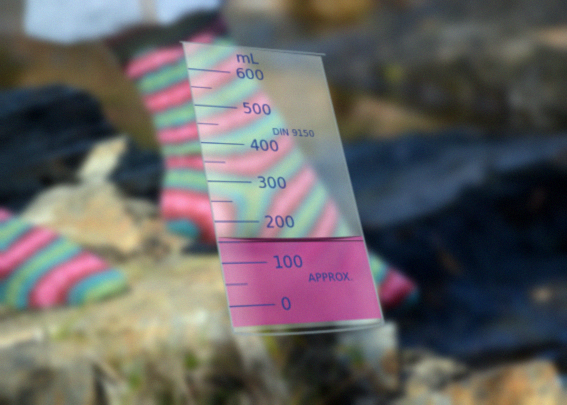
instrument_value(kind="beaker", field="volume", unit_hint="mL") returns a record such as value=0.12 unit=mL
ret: value=150 unit=mL
